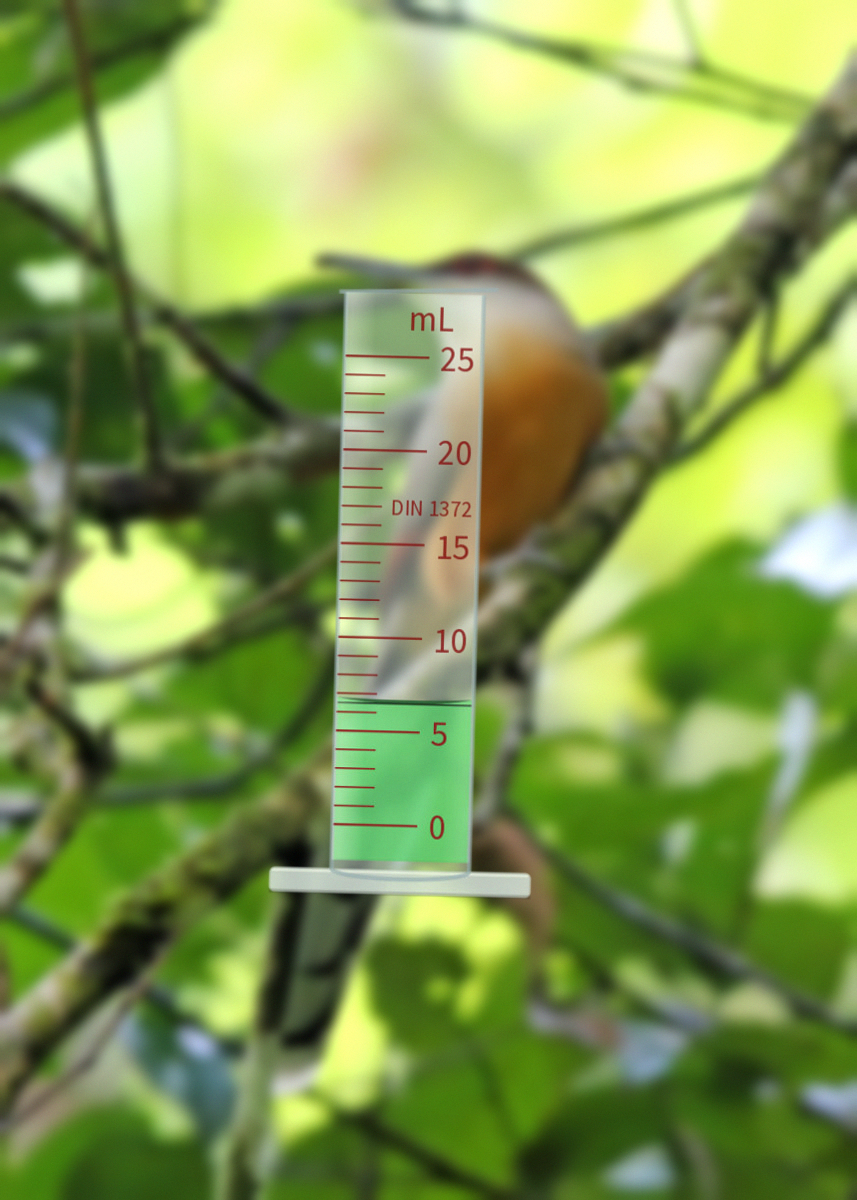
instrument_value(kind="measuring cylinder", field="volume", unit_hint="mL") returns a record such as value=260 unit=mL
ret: value=6.5 unit=mL
